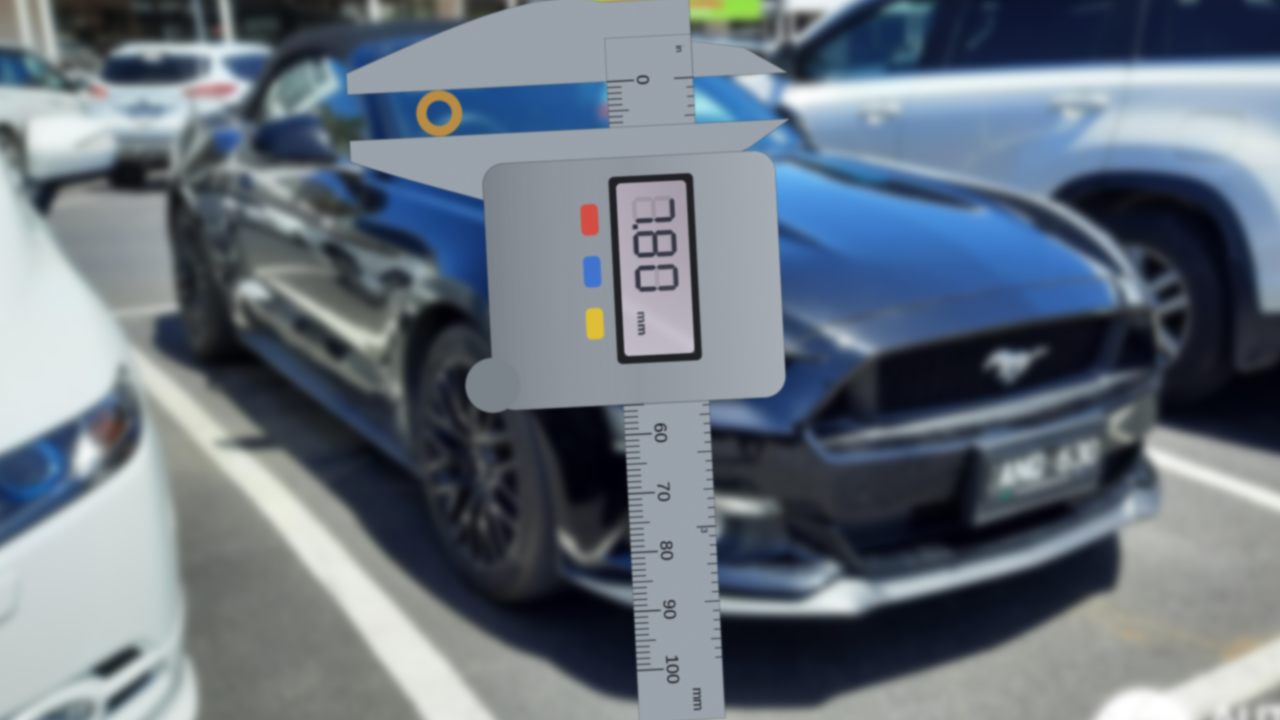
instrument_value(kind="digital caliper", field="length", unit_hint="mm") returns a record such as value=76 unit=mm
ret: value=7.80 unit=mm
